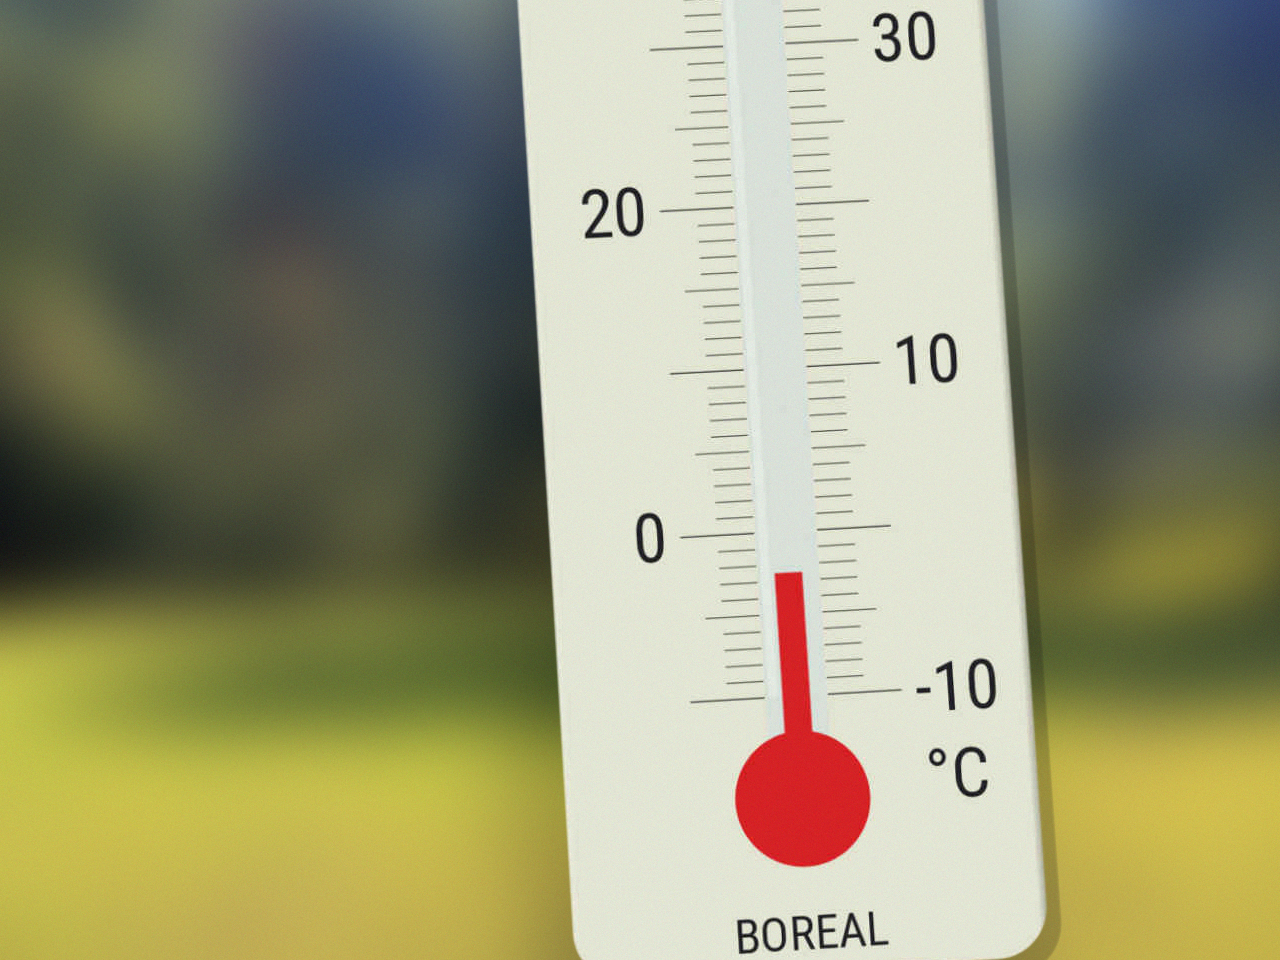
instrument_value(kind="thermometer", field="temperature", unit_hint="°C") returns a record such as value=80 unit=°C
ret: value=-2.5 unit=°C
